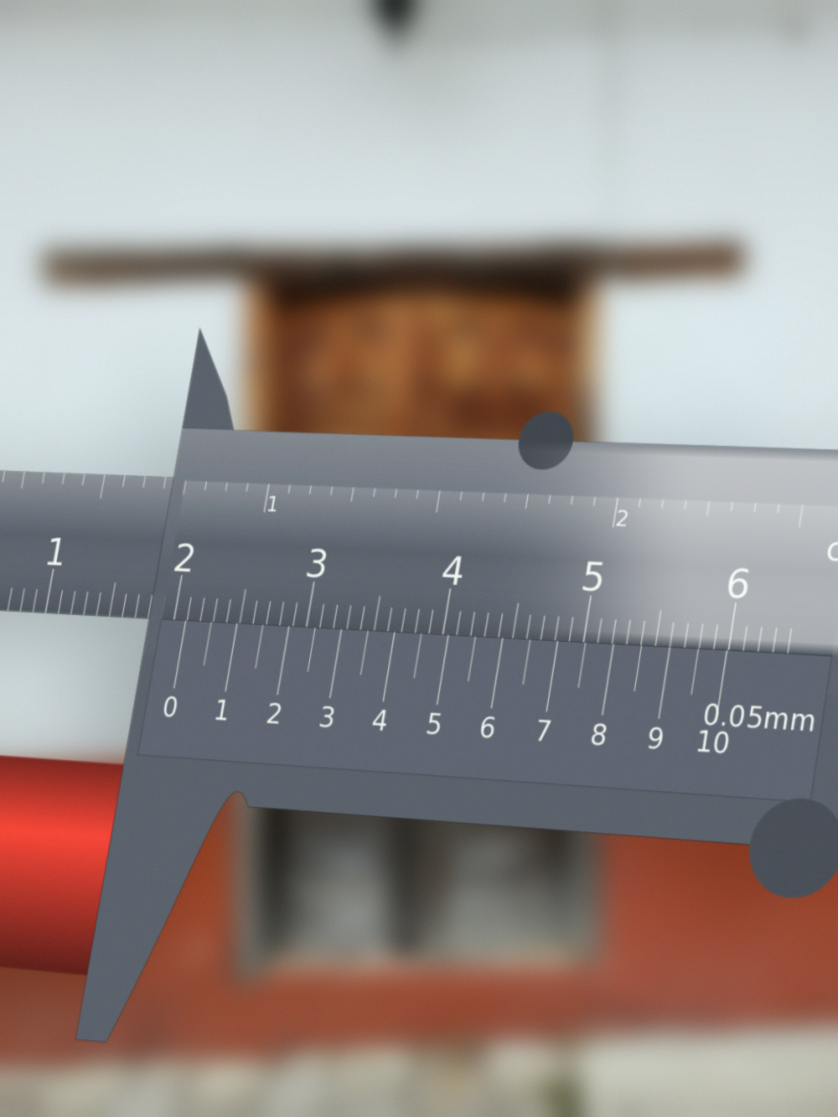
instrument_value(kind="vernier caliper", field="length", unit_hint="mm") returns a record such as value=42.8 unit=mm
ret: value=20.9 unit=mm
